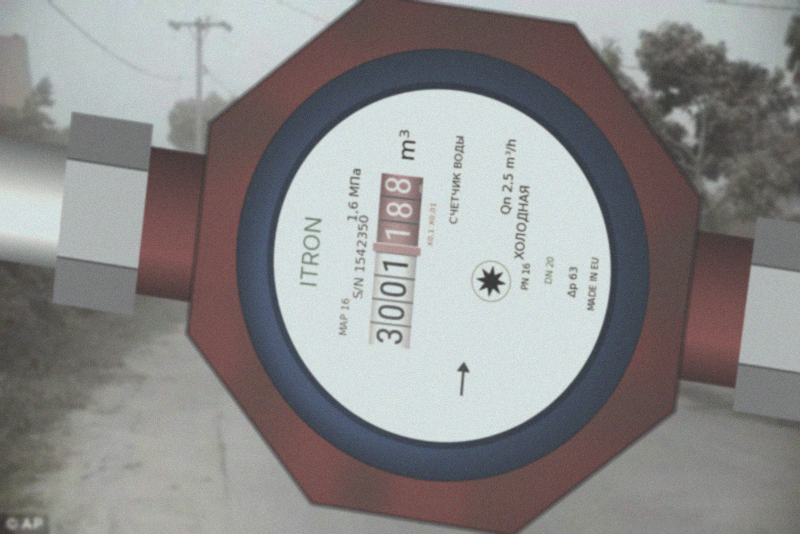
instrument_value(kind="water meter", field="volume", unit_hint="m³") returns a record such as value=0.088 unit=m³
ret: value=3001.188 unit=m³
